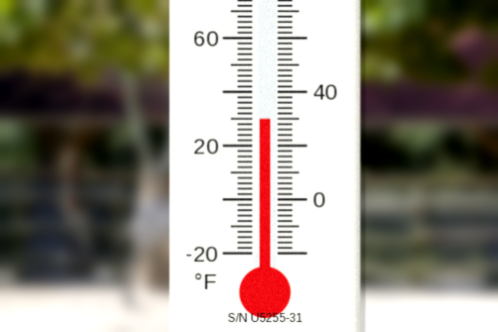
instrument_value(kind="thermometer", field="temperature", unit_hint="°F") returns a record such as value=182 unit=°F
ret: value=30 unit=°F
